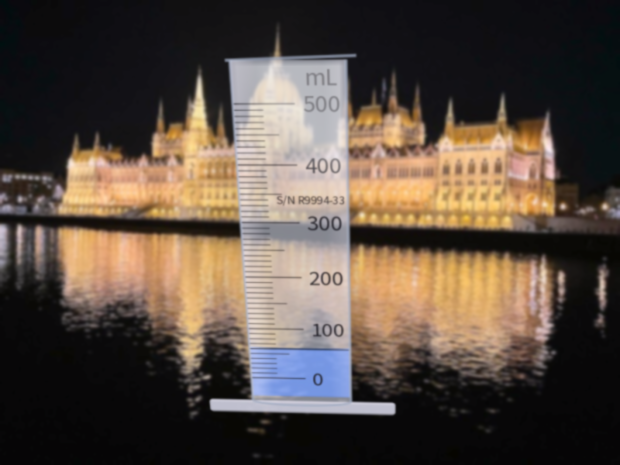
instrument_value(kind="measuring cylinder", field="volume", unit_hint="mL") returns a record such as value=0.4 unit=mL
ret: value=60 unit=mL
